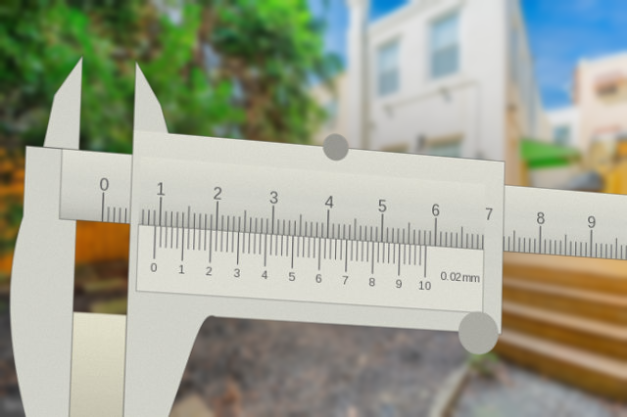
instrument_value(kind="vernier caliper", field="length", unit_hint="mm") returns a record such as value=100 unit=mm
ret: value=9.2 unit=mm
